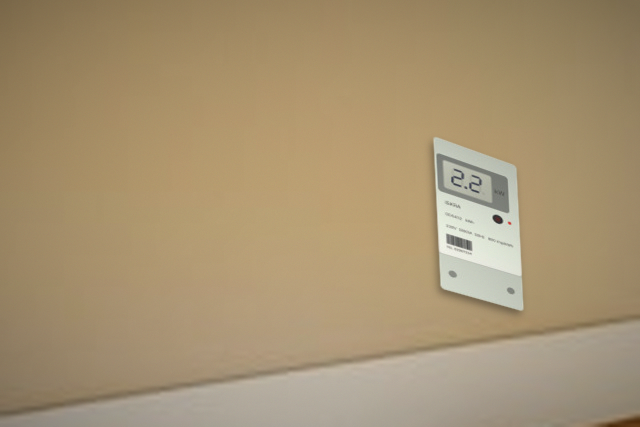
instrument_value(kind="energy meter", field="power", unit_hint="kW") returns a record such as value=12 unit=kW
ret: value=2.2 unit=kW
